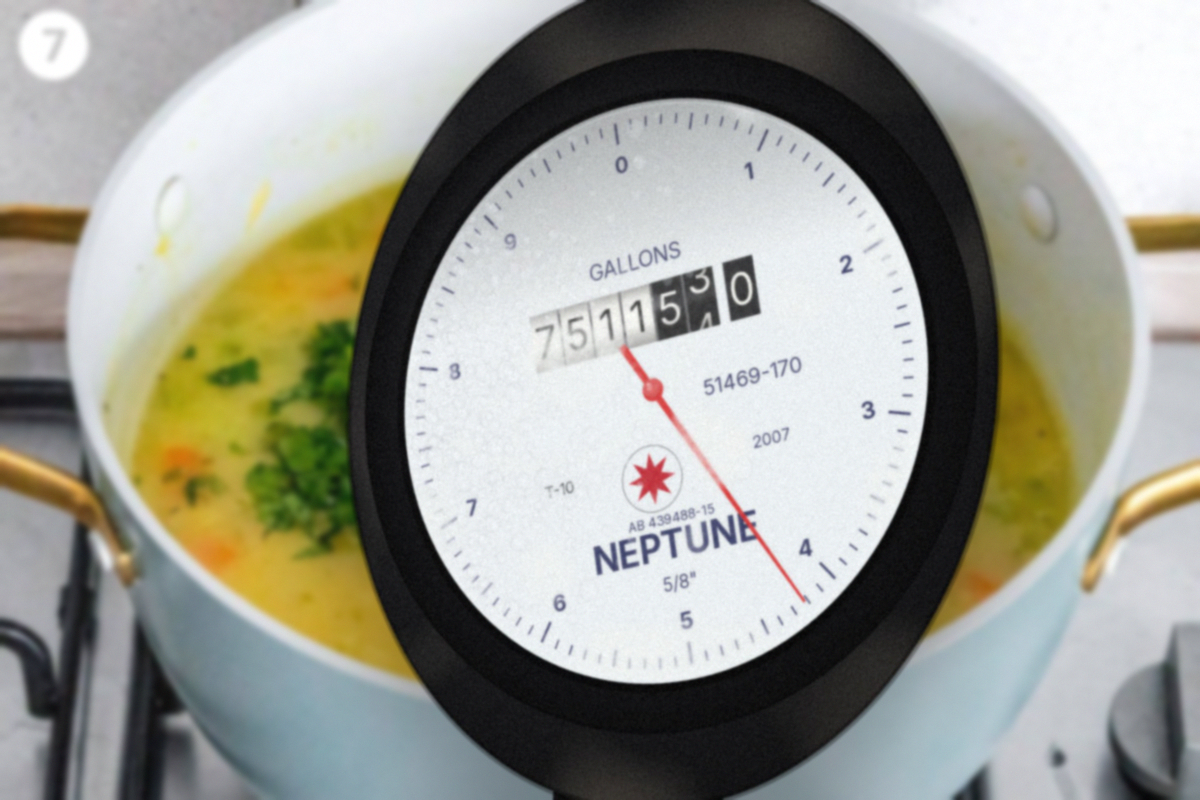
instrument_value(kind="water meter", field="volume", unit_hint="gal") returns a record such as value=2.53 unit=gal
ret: value=7511534.2 unit=gal
